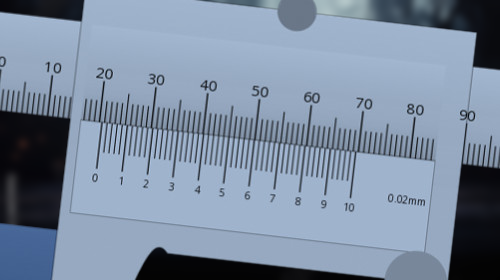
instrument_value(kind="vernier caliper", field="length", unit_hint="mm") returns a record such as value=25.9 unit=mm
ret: value=20.5 unit=mm
